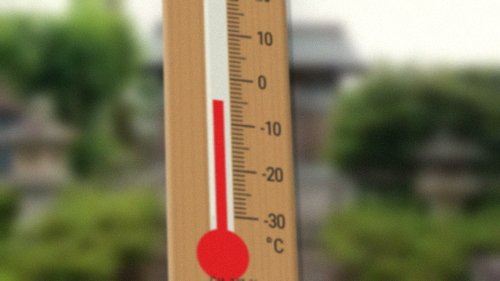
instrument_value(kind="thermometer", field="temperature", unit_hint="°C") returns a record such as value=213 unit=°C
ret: value=-5 unit=°C
